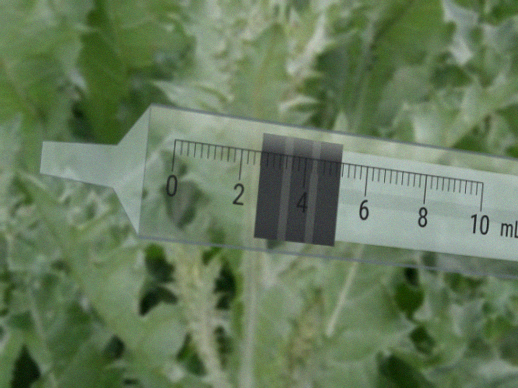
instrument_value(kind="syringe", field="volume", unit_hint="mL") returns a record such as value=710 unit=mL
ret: value=2.6 unit=mL
